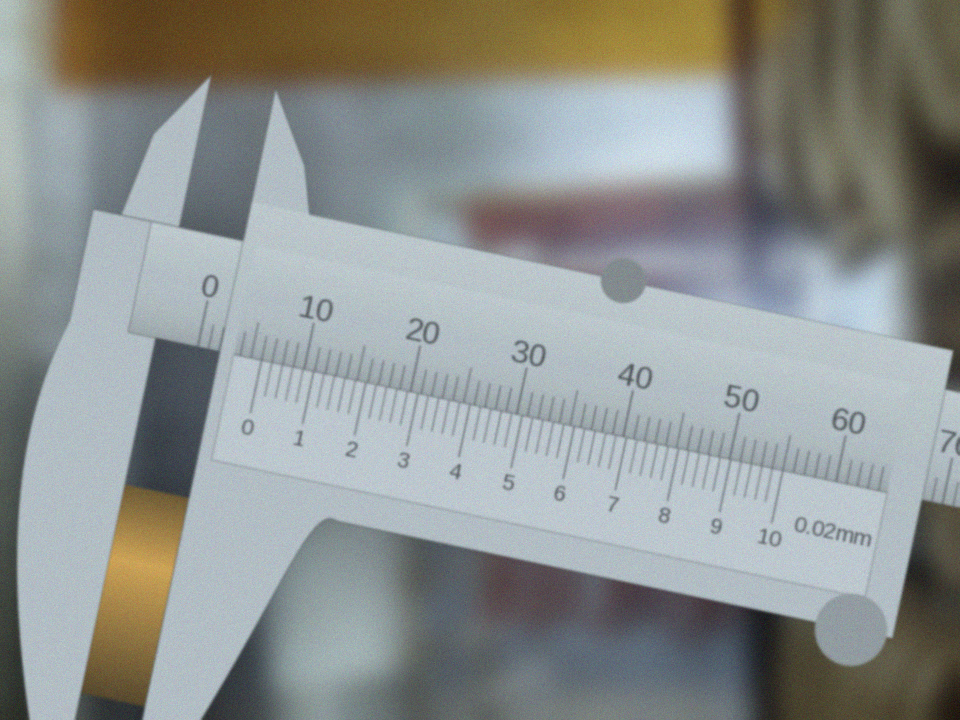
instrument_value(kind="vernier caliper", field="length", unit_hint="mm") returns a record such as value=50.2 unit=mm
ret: value=6.0 unit=mm
